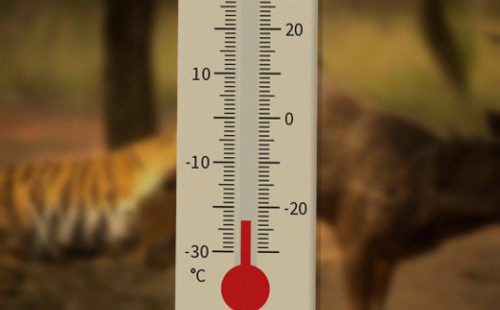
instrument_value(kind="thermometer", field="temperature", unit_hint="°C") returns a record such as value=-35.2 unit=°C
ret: value=-23 unit=°C
